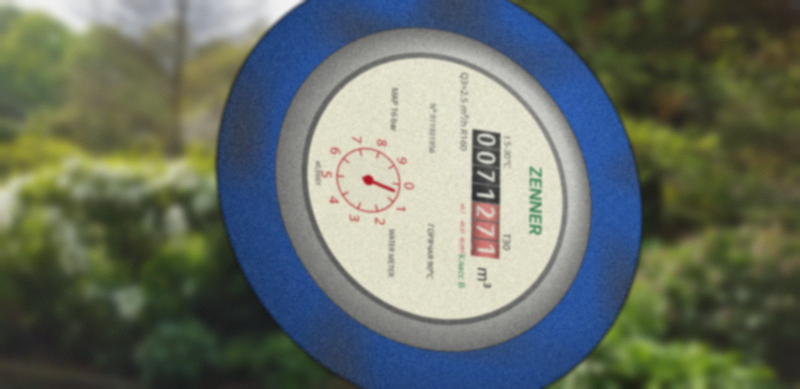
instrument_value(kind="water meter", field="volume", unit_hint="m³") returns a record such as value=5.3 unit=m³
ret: value=71.2710 unit=m³
